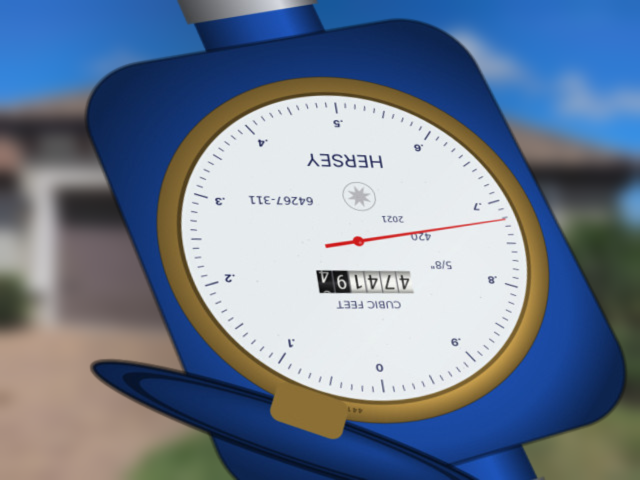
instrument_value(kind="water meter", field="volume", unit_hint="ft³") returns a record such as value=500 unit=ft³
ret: value=474193.72 unit=ft³
